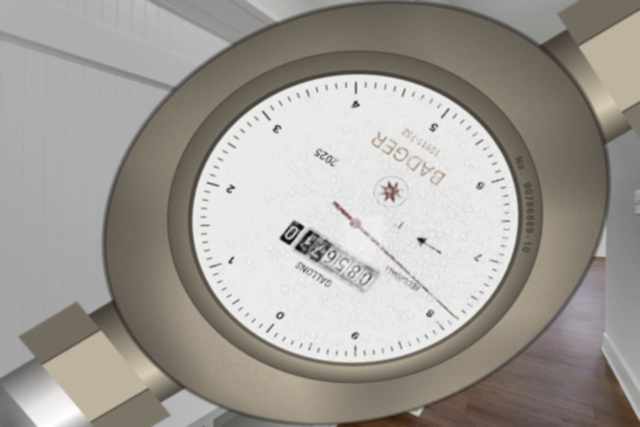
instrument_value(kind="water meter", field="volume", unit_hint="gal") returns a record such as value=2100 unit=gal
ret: value=856707.8 unit=gal
